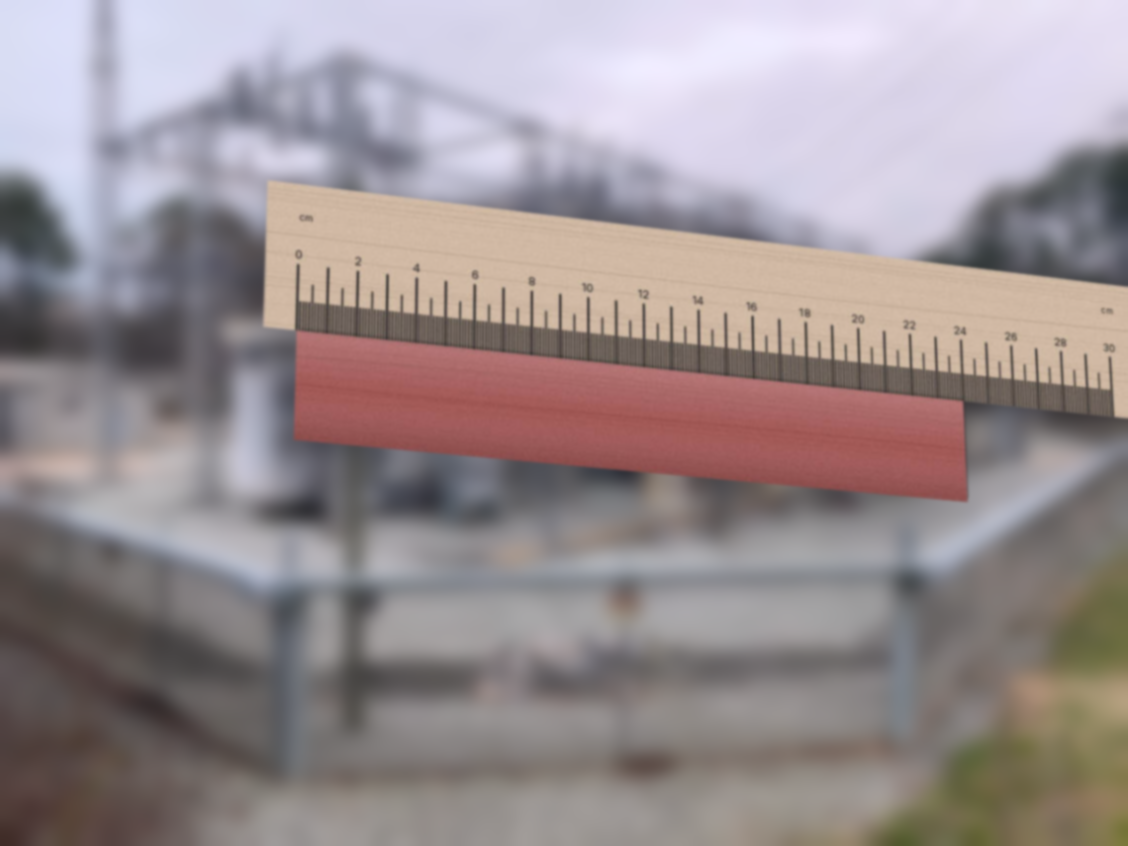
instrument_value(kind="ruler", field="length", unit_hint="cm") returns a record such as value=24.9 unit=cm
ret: value=24 unit=cm
